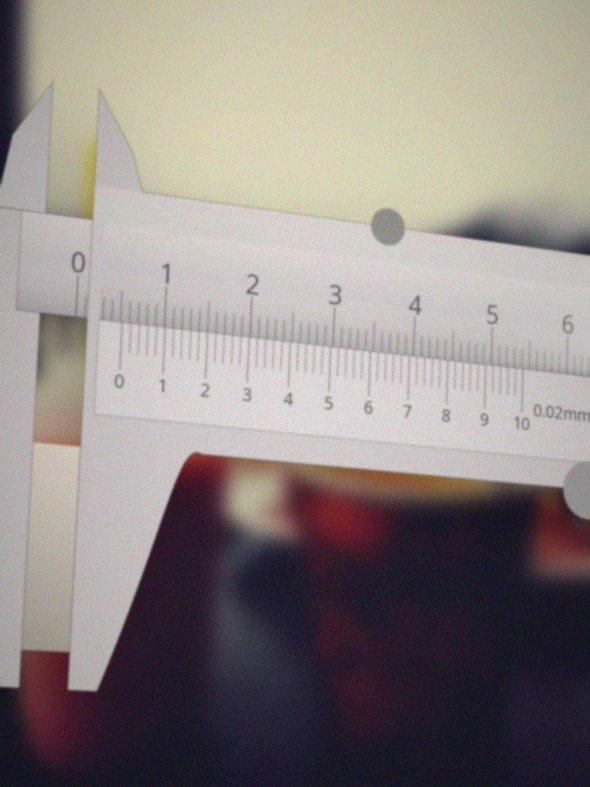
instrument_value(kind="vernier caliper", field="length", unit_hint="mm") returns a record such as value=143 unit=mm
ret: value=5.2 unit=mm
